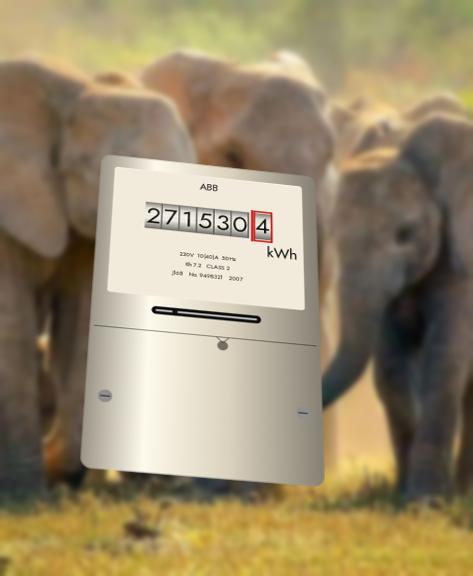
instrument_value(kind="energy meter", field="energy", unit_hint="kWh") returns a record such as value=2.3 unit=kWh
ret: value=271530.4 unit=kWh
